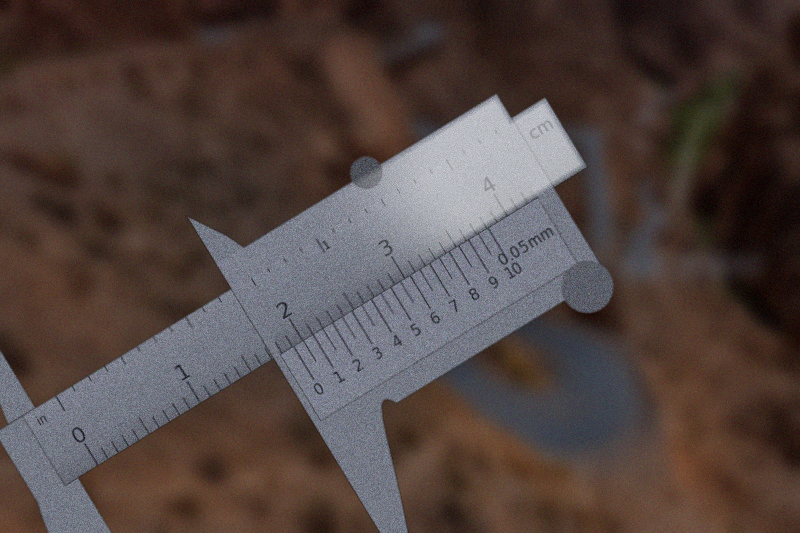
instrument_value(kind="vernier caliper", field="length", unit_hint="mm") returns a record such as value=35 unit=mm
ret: value=19.1 unit=mm
